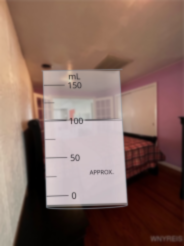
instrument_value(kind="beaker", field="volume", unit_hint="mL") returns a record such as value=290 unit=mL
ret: value=100 unit=mL
